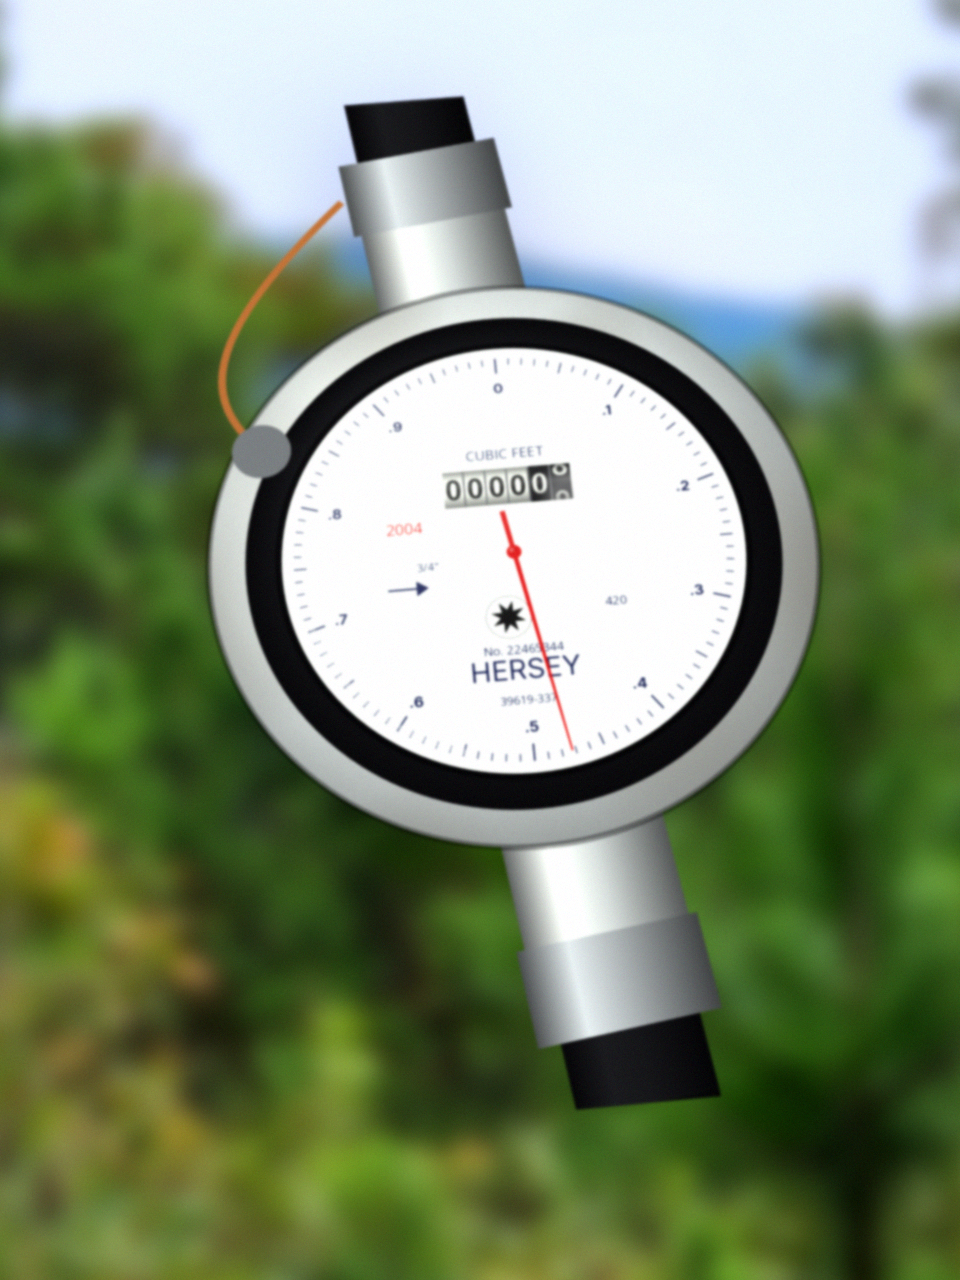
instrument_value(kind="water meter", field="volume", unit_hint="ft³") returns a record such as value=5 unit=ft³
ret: value=8.47 unit=ft³
